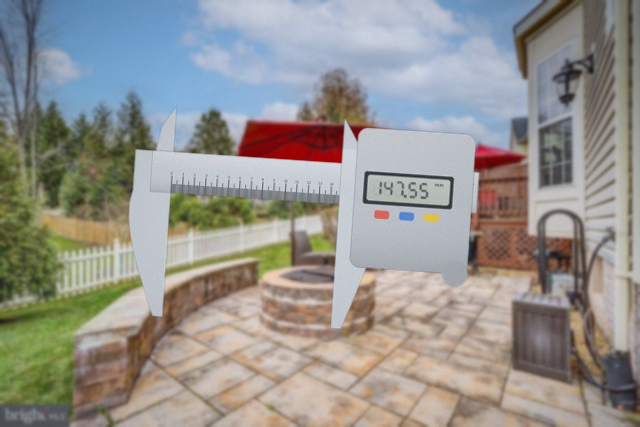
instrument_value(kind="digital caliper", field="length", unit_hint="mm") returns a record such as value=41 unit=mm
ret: value=147.55 unit=mm
